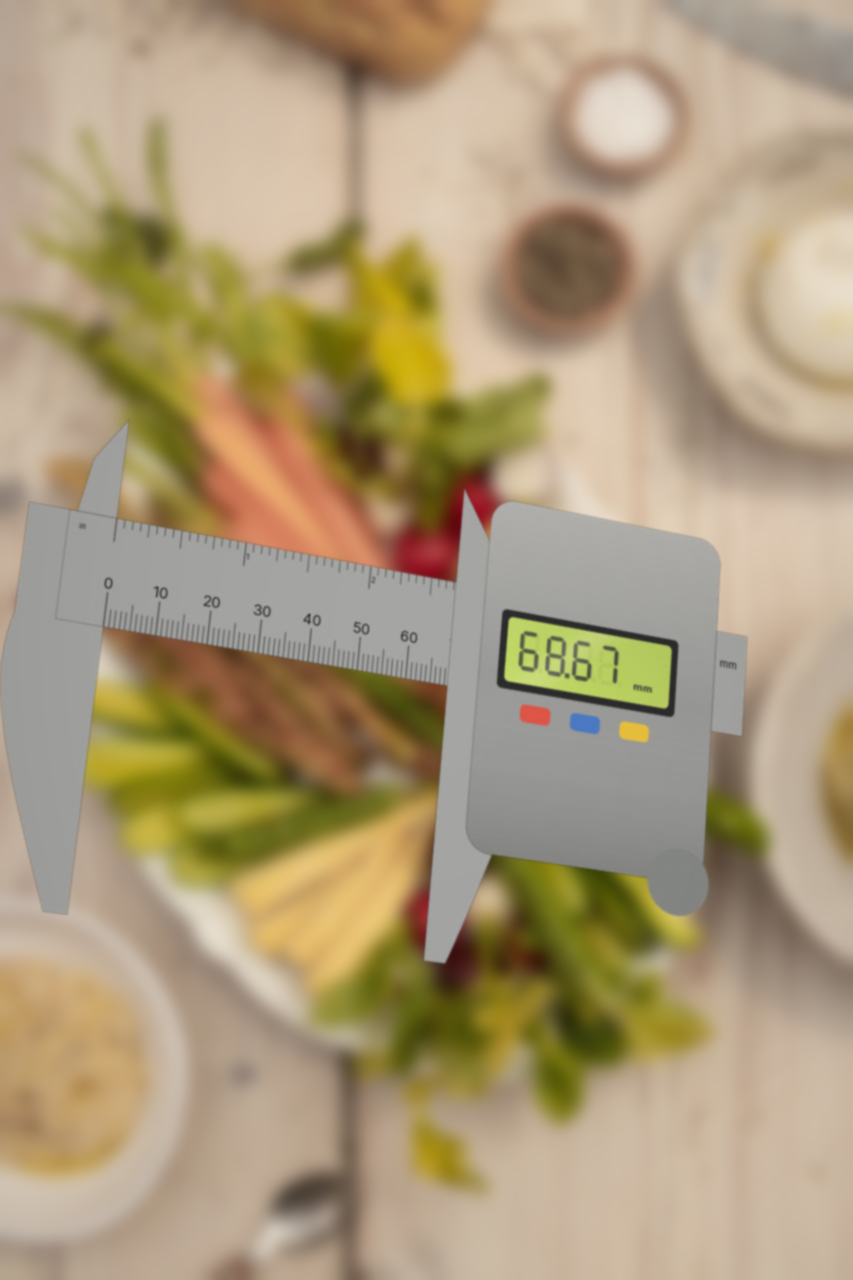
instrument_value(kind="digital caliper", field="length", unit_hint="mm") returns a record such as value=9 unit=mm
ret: value=68.67 unit=mm
